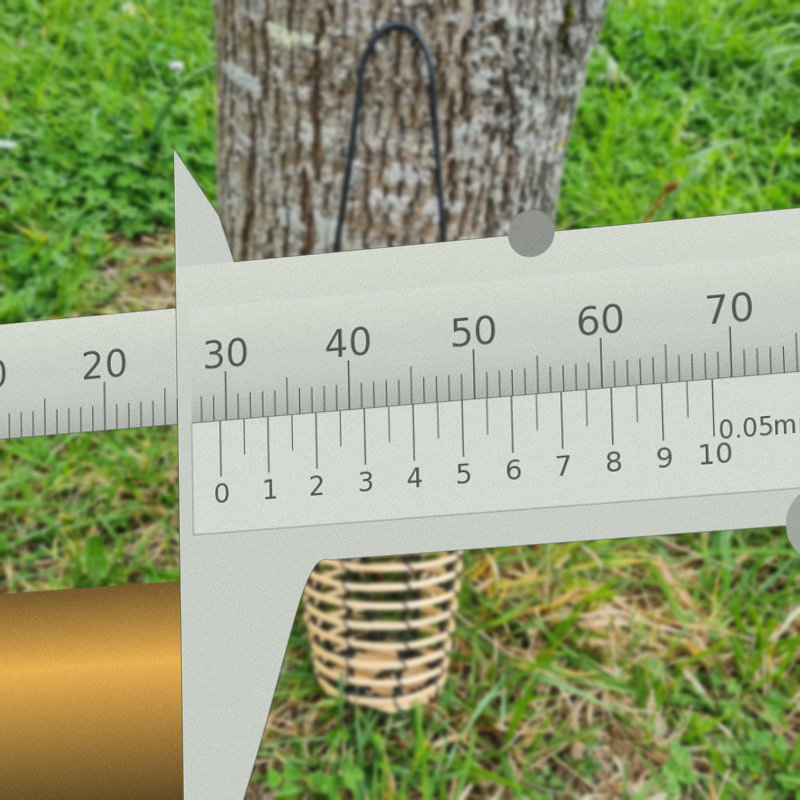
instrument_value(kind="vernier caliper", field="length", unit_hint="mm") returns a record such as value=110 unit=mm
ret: value=29.5 unit=mm
